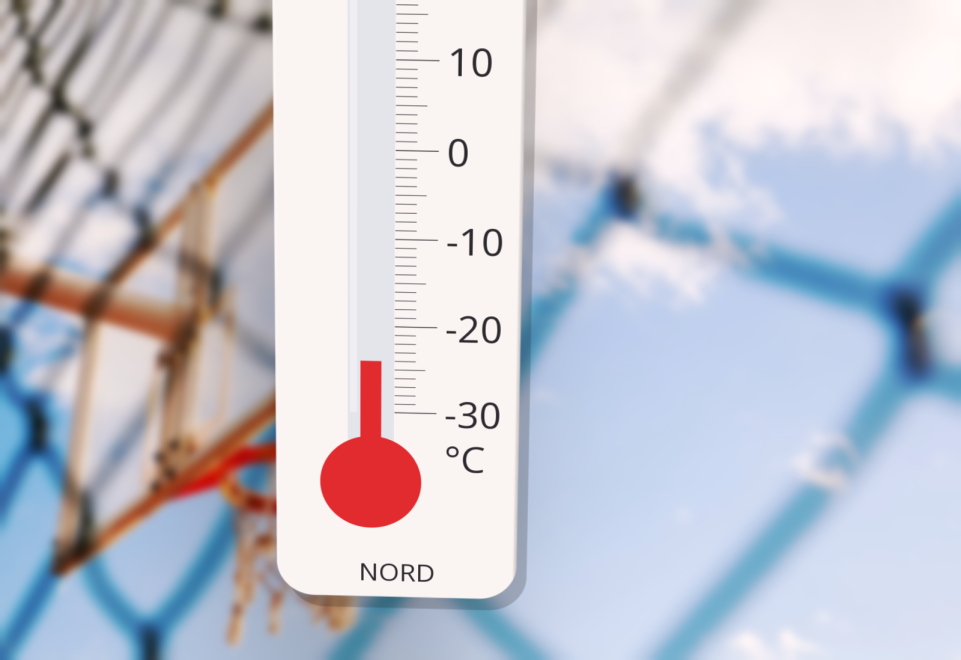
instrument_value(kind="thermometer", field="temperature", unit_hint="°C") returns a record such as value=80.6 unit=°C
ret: value=-24 unit=°C
